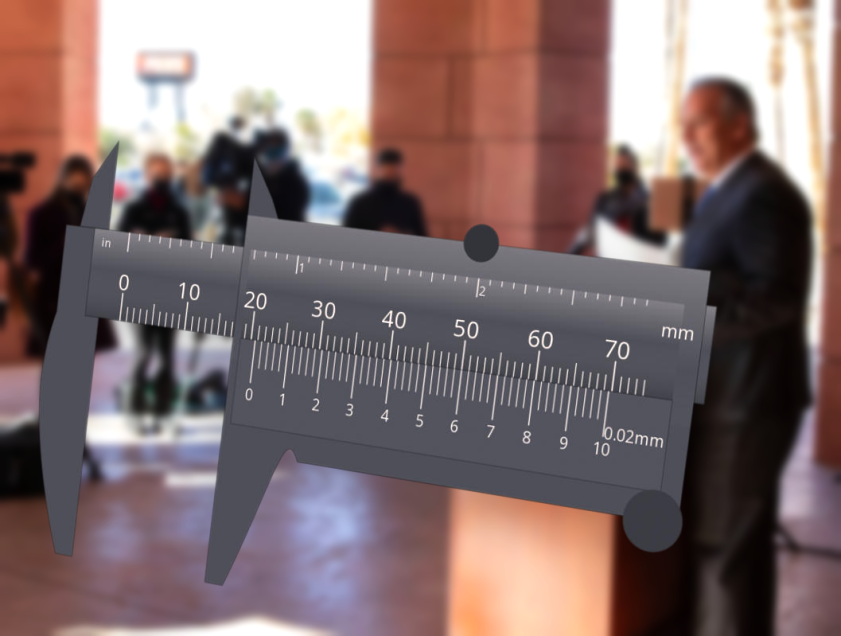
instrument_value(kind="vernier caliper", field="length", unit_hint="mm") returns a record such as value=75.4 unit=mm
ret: value=20.6 unit=mm
